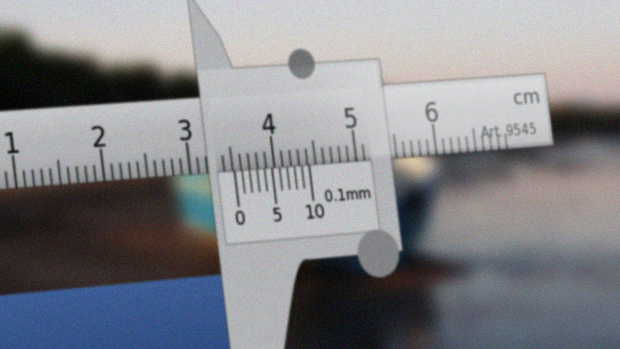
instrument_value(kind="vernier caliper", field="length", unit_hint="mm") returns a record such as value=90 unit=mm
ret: value=35.2 unit=mm
